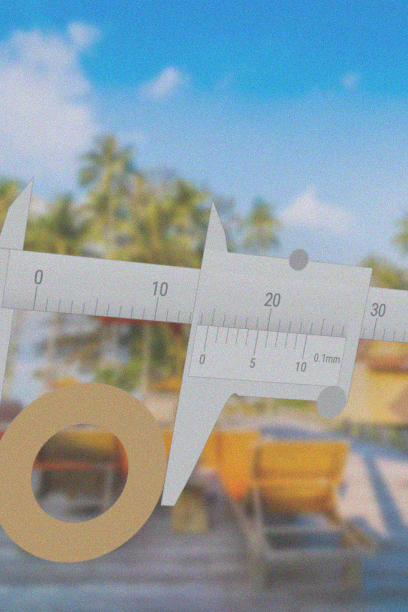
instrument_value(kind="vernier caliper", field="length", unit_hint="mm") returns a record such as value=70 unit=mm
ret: value=14.7 unit=mm
